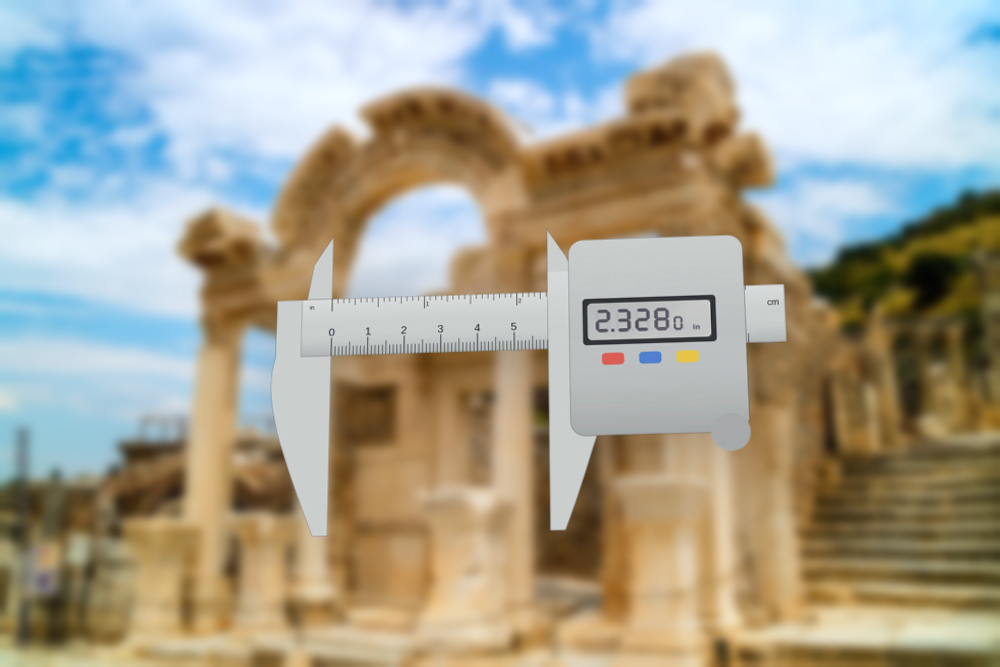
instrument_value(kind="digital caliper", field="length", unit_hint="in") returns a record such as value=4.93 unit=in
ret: value=2.3280 unit=in
